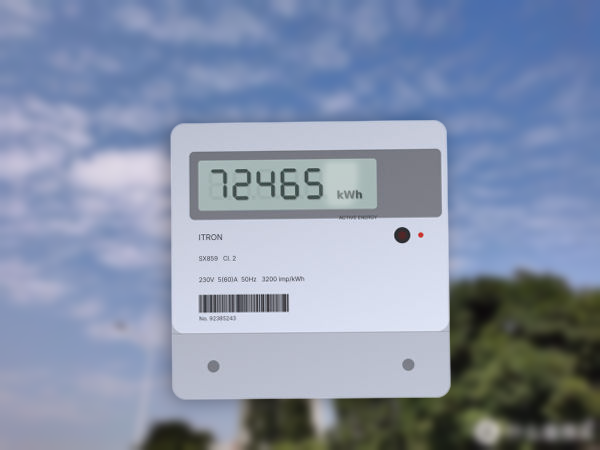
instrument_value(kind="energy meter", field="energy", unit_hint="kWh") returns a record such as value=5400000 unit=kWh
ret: value=72465 unit=kWh
